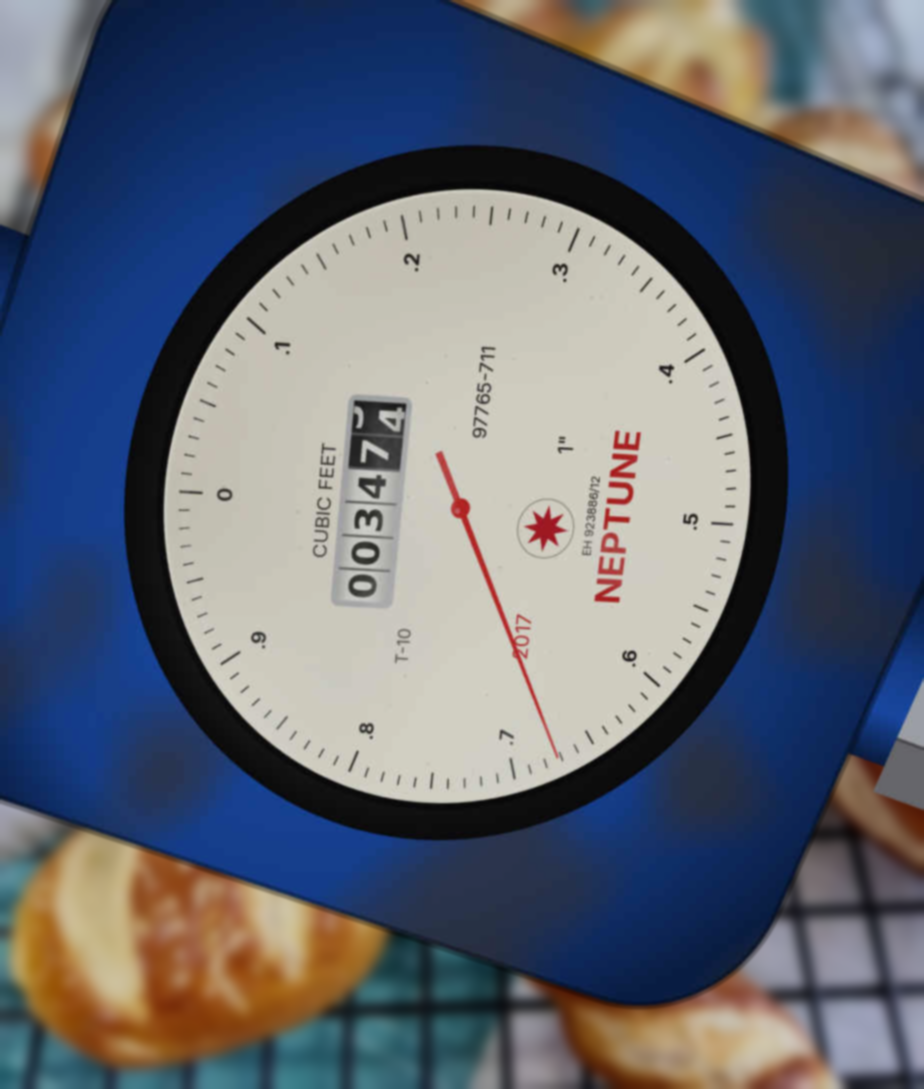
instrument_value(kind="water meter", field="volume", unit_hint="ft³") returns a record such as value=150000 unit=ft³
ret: value=3473.67 unit=ft³
